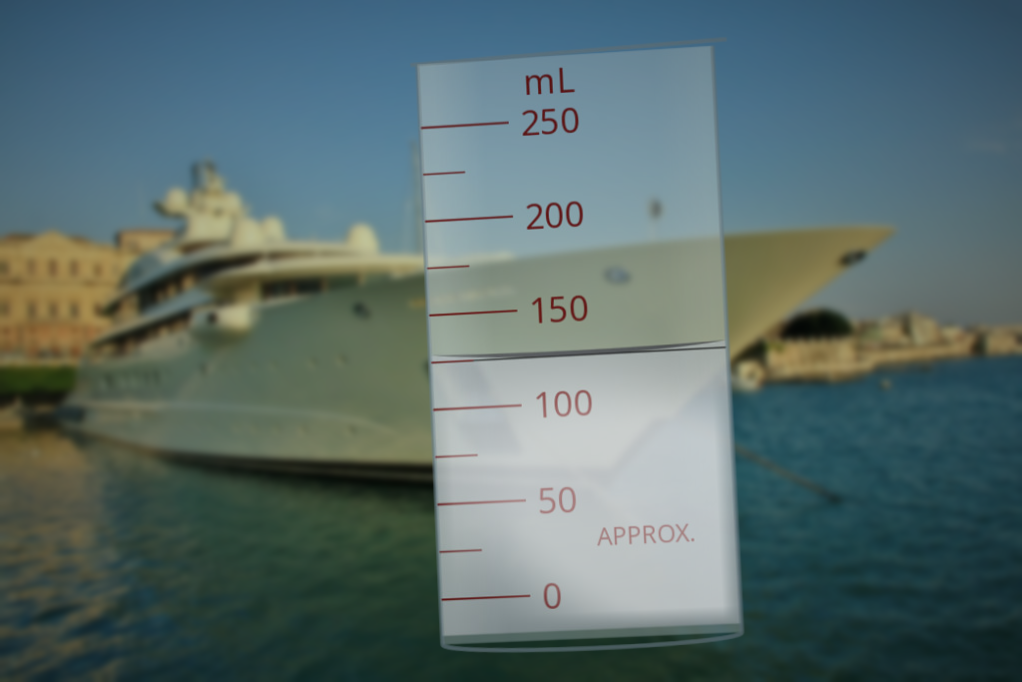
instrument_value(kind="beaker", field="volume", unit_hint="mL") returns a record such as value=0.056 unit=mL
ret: value=125 unit=mL
